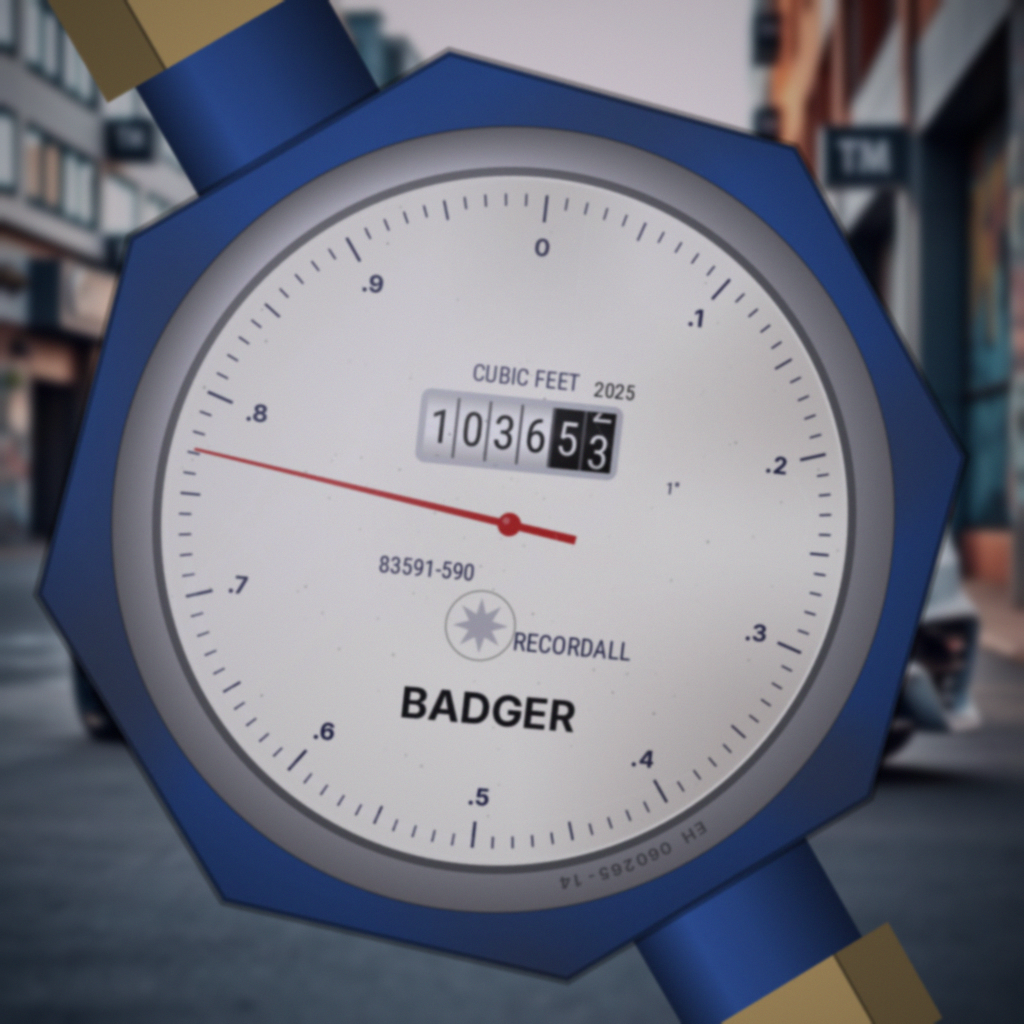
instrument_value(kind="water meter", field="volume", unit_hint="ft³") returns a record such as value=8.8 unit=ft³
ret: value=103652.77 unit=ft³
